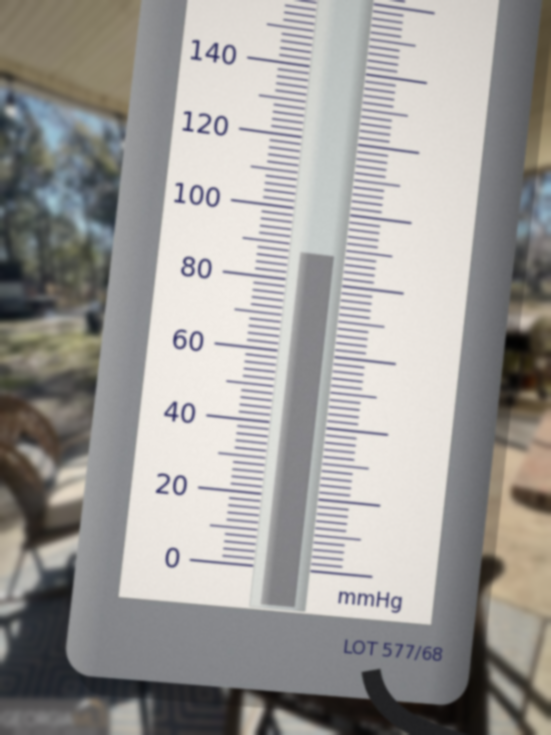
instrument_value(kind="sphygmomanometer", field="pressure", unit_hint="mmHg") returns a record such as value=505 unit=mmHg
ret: value=88 unit=mmHg
